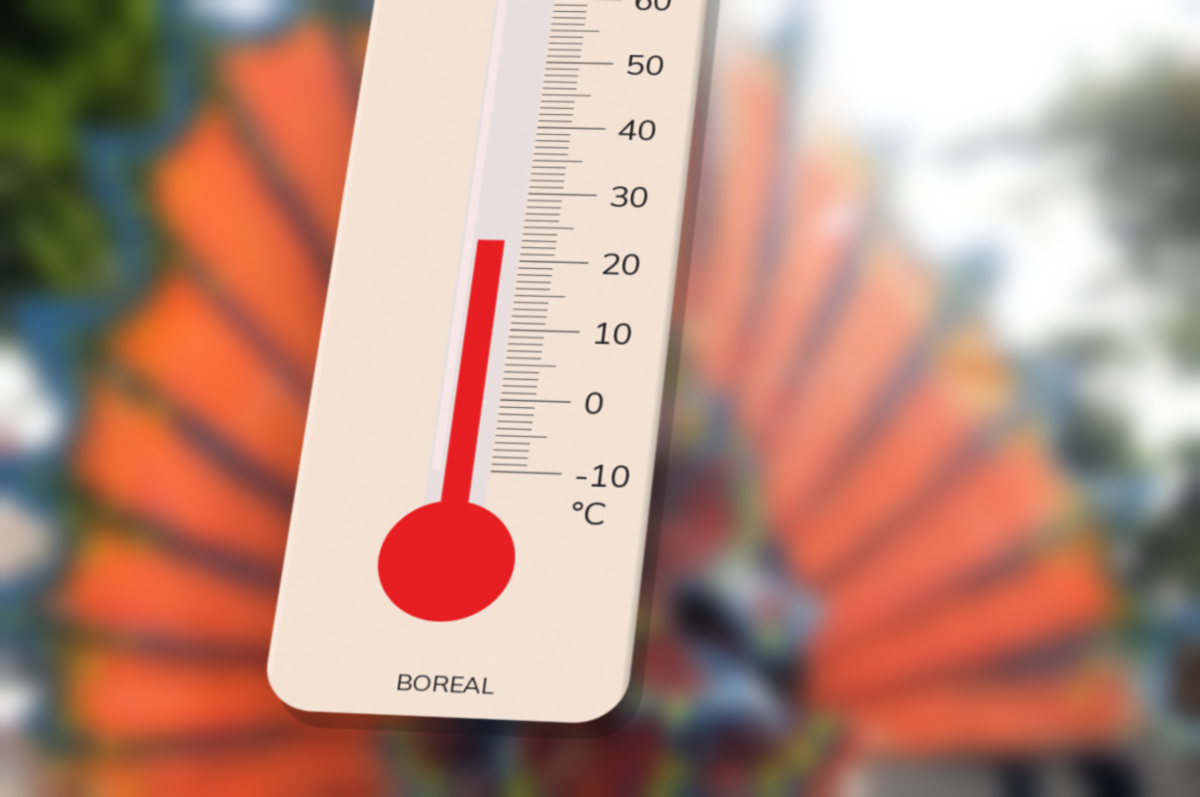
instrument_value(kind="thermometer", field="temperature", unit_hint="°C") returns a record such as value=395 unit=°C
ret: value=23 unit=°C
